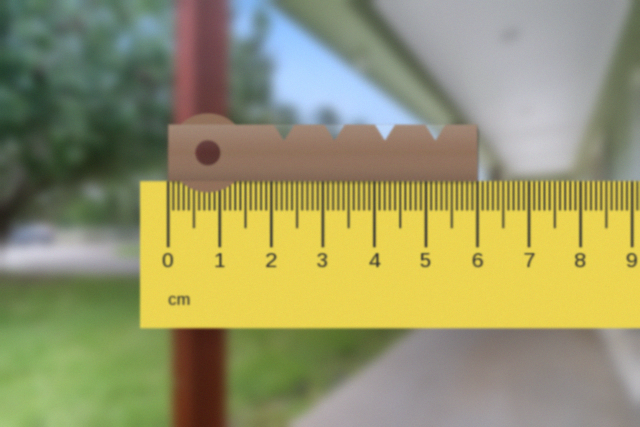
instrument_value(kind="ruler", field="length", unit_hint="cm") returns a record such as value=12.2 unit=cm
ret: value=6 unit=cm
